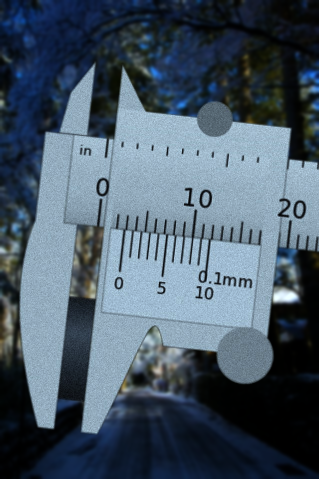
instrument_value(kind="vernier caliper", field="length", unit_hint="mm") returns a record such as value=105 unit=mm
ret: value=2.8 unit=mm
